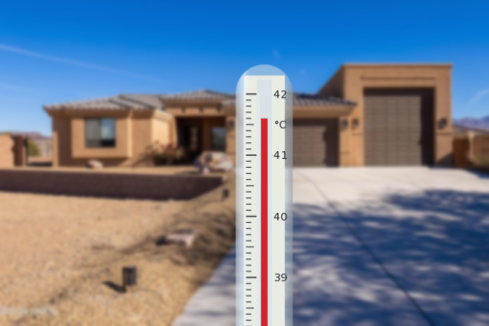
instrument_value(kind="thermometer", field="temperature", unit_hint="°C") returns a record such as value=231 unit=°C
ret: value=41.6 unit=°C
